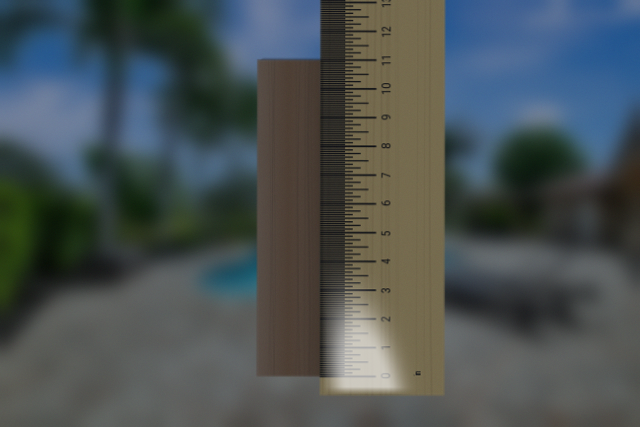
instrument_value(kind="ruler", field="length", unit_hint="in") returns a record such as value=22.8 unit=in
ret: value=11 unit=in
